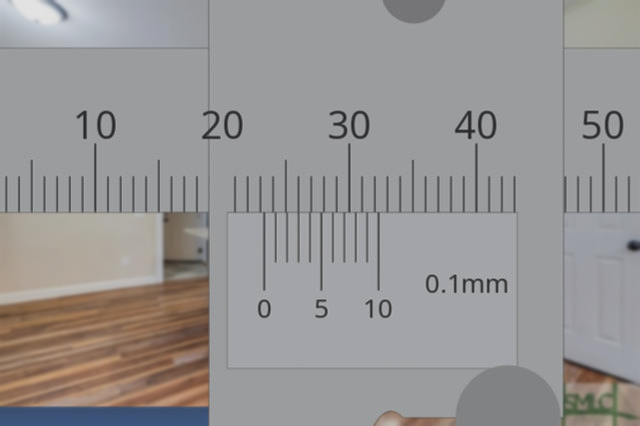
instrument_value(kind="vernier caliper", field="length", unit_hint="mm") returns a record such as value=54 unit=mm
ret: value=23.3 unit=mm
